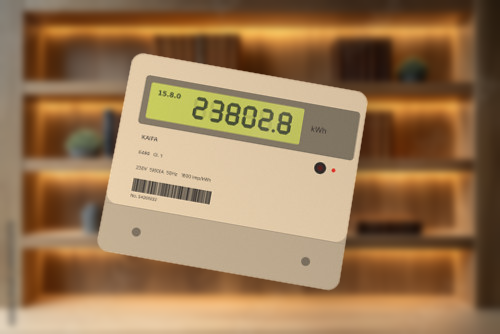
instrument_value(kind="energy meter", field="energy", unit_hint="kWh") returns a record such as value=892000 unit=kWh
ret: value=23802.8 unit=kWh
